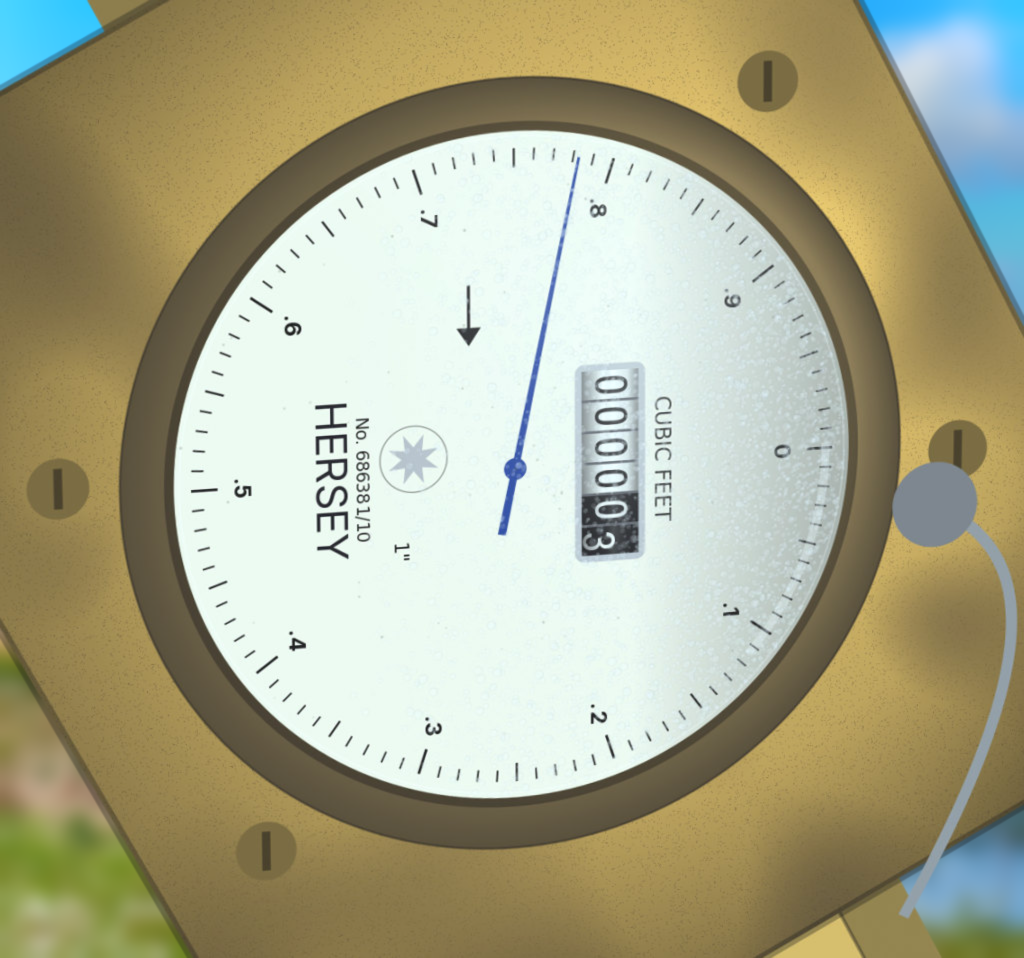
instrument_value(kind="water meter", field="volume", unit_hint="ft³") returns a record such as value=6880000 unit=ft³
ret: value=2.78 unit=ft³
